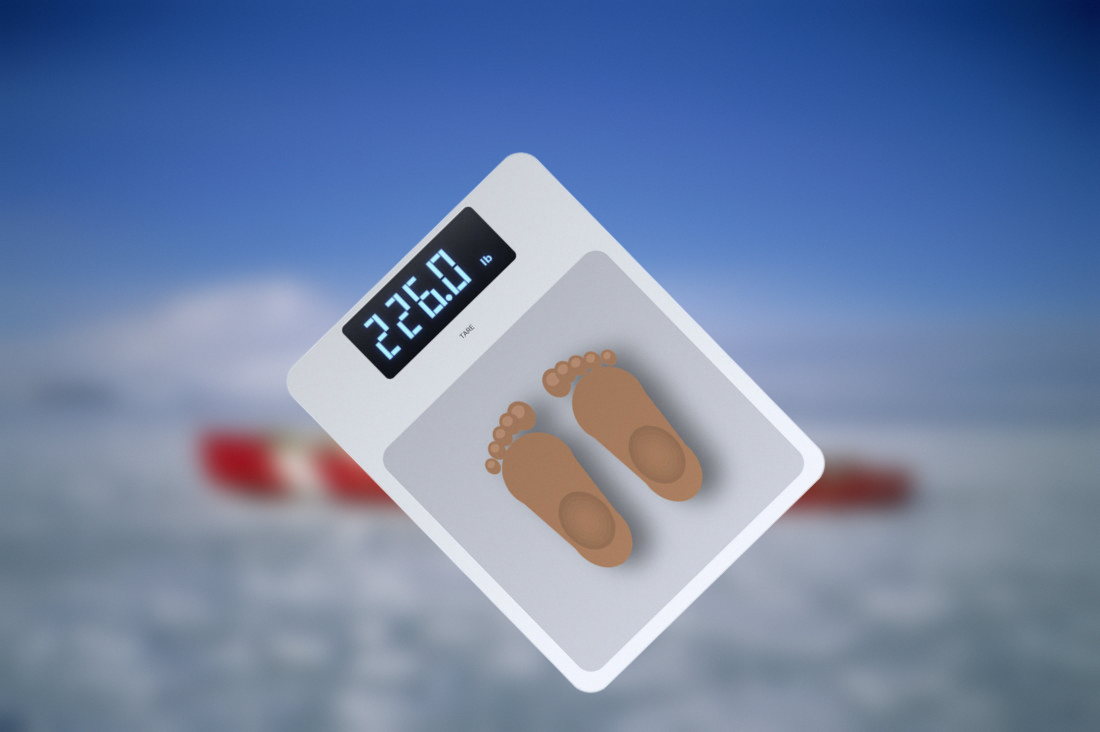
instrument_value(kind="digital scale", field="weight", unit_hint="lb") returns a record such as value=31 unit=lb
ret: value=226.0 unit=lb
